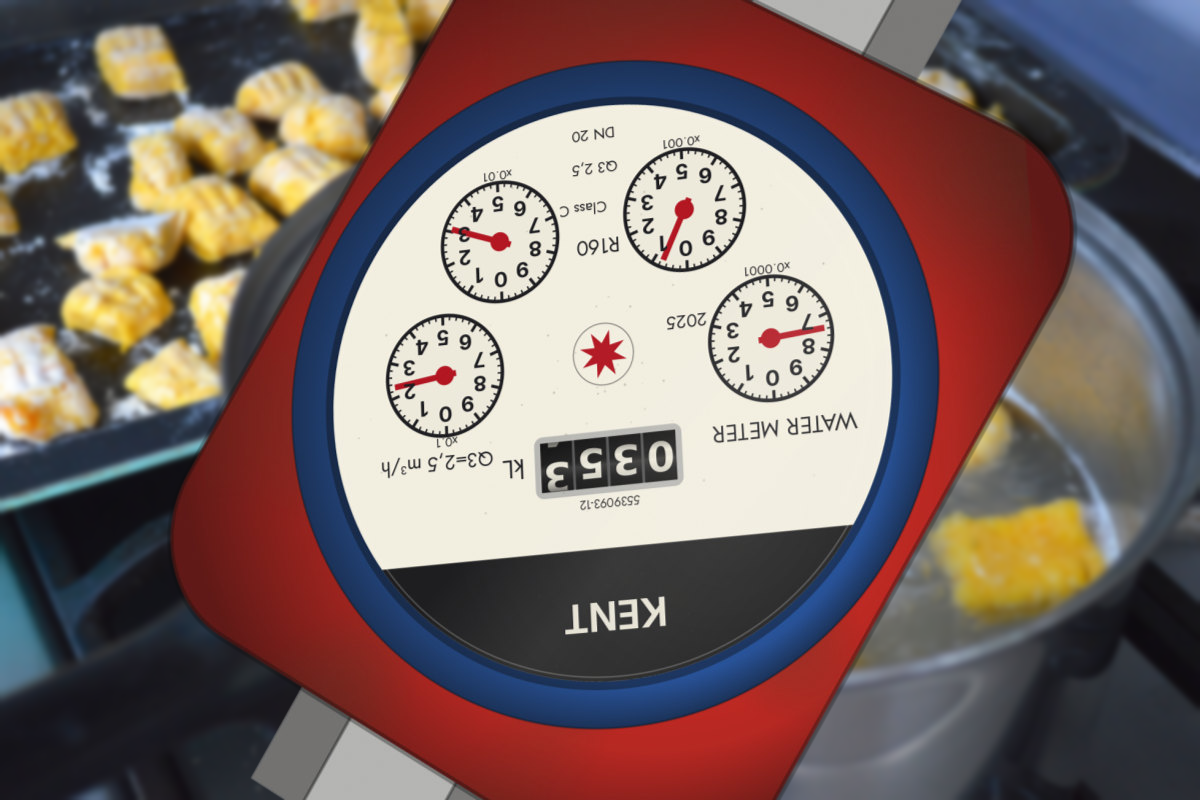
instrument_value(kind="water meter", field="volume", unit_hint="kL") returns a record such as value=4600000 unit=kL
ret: value=353.2307 unit=kL
